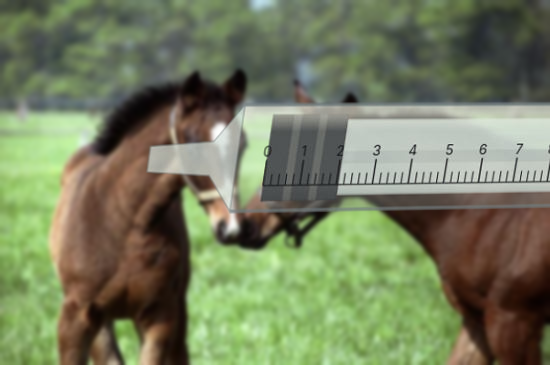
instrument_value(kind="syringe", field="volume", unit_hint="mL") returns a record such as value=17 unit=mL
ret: value=0 unit=mL
